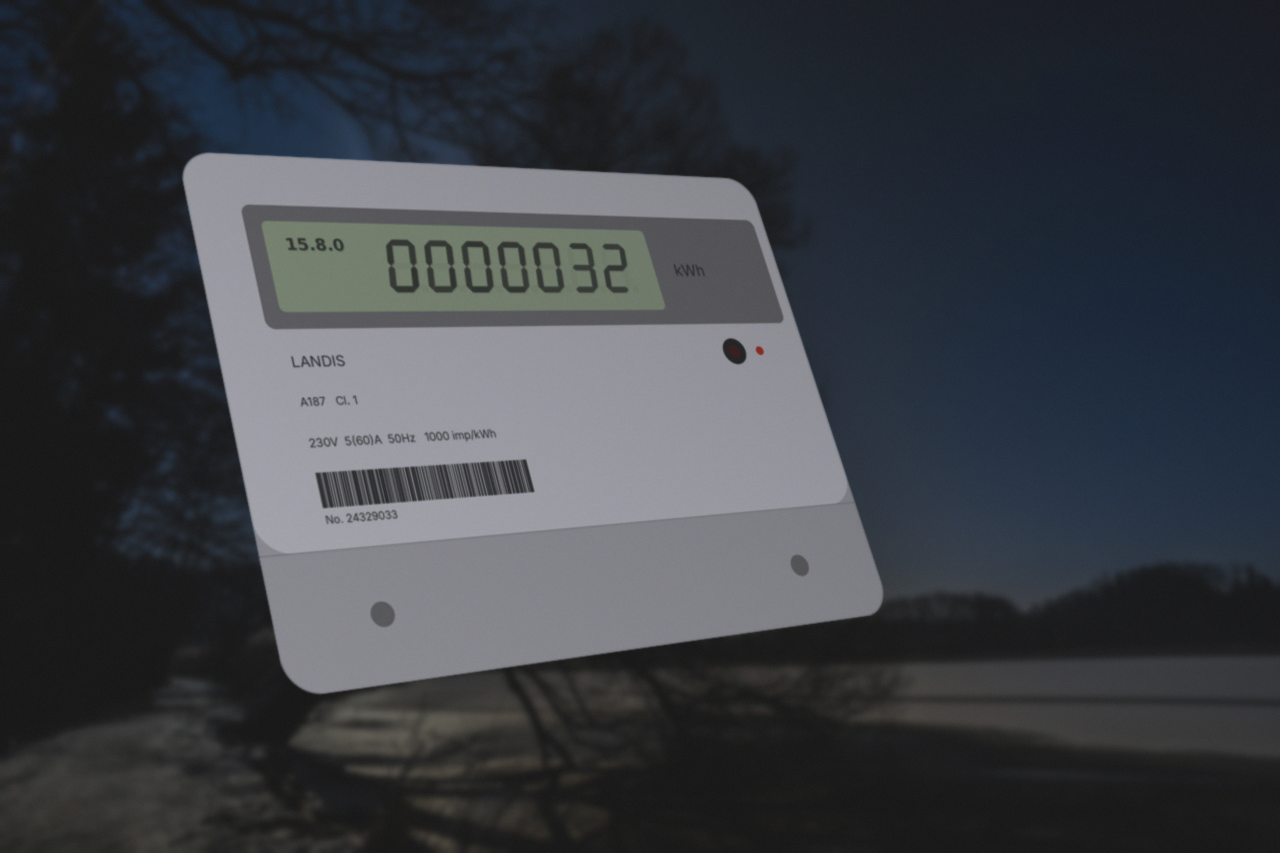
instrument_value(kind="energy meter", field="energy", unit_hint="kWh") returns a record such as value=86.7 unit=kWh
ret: value=32 unit=kWh
